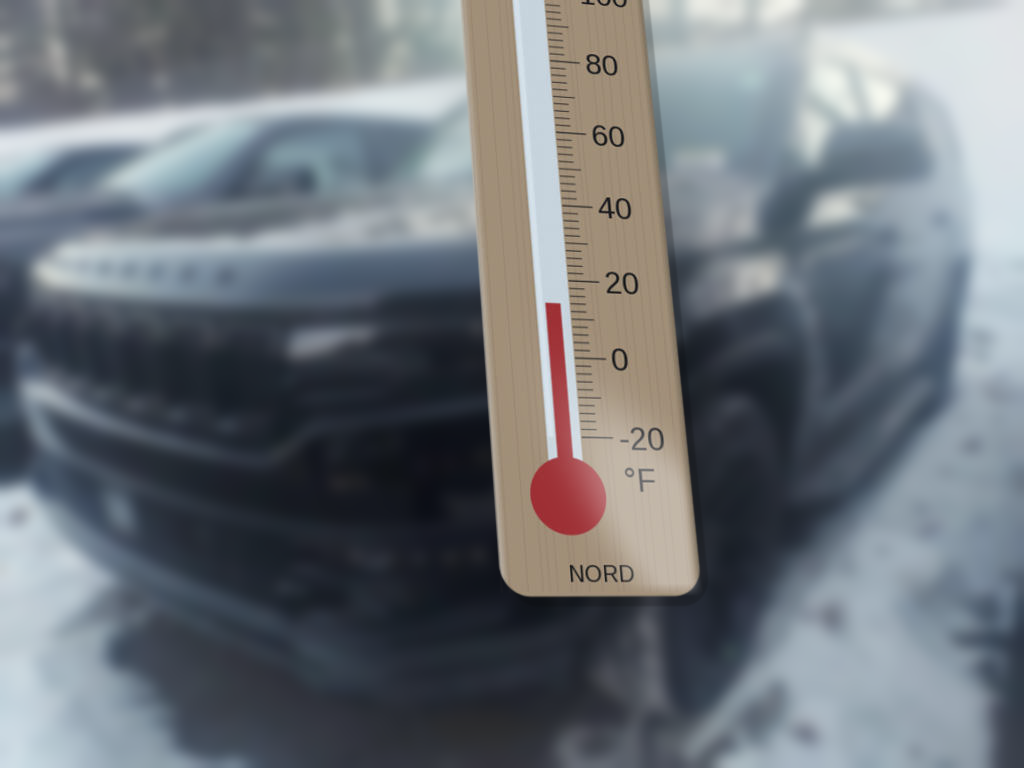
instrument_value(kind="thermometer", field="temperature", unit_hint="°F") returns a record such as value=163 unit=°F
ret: value=14 unit=°F
